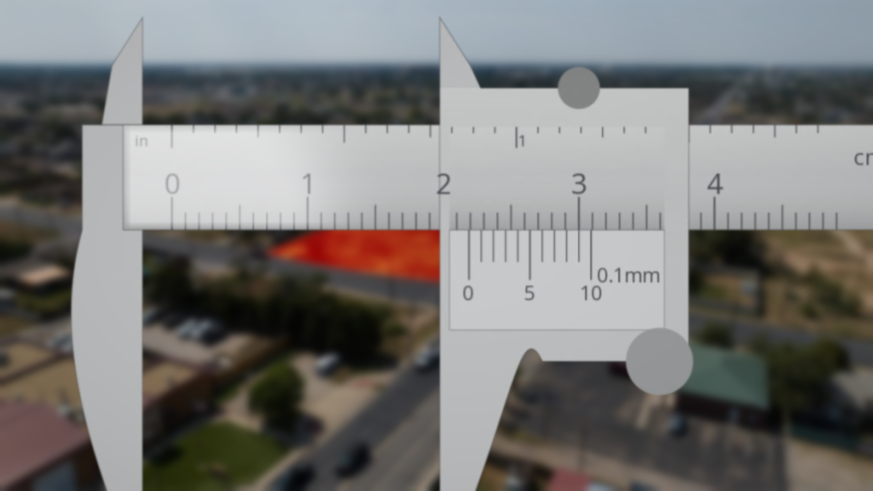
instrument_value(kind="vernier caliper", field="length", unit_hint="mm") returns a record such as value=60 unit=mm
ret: value=21.9 unit=mm
